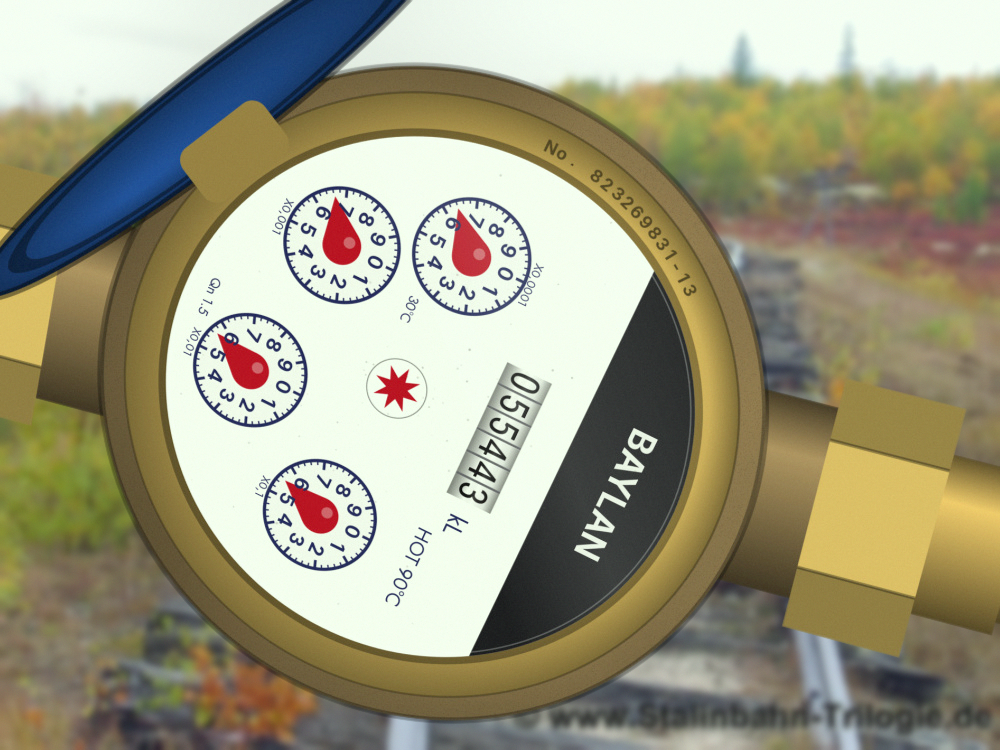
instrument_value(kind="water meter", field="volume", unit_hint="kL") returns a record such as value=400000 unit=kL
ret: value=55443.5566 unit=kL
